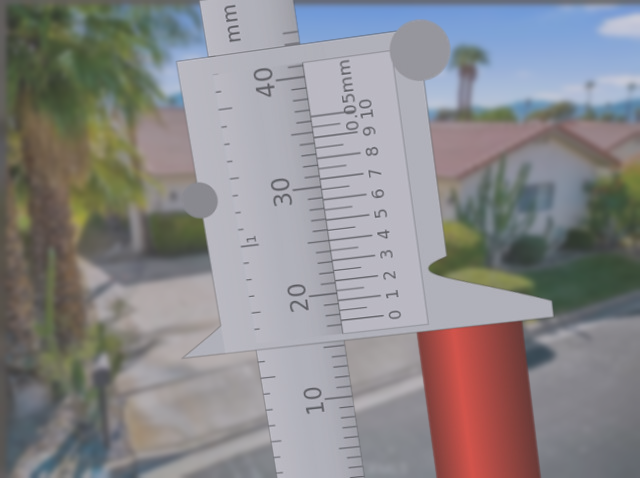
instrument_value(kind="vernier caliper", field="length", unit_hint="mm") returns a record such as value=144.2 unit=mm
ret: value=17.4 unit=mm
